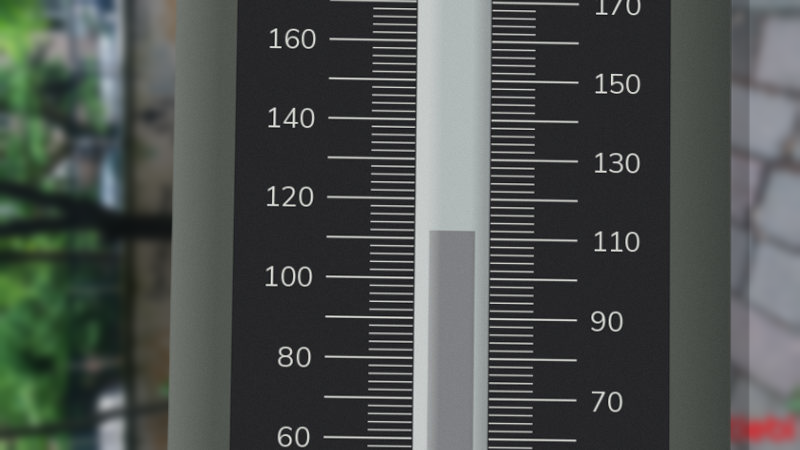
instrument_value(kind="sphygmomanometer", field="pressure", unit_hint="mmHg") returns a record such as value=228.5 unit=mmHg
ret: value=112 unit=mmHg
